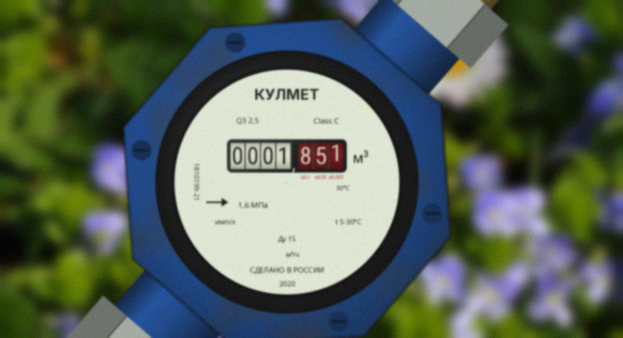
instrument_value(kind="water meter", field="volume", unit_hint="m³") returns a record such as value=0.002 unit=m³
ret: value=1.851 unit=m³
